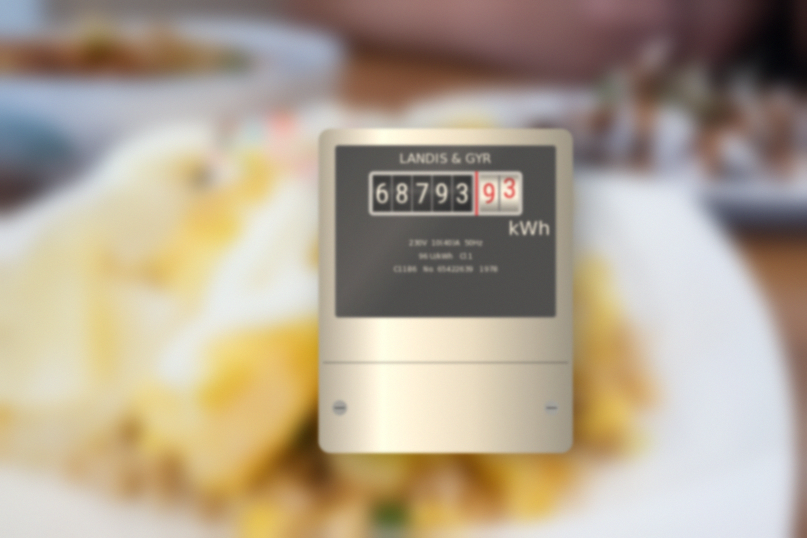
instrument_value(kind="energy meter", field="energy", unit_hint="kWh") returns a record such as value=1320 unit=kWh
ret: value=68793.93 unit=kWh
